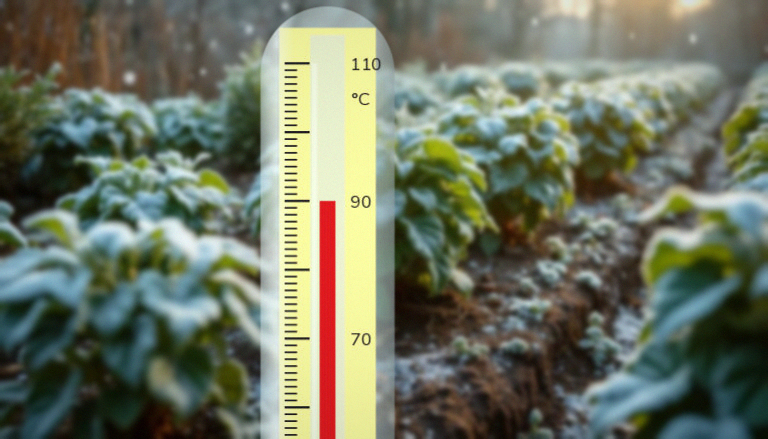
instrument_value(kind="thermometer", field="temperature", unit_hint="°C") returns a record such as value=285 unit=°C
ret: value=90 unit=°C
